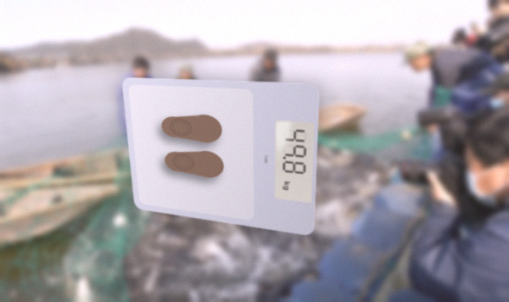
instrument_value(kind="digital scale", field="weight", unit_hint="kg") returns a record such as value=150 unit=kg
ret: value=49.8 unit=kg
